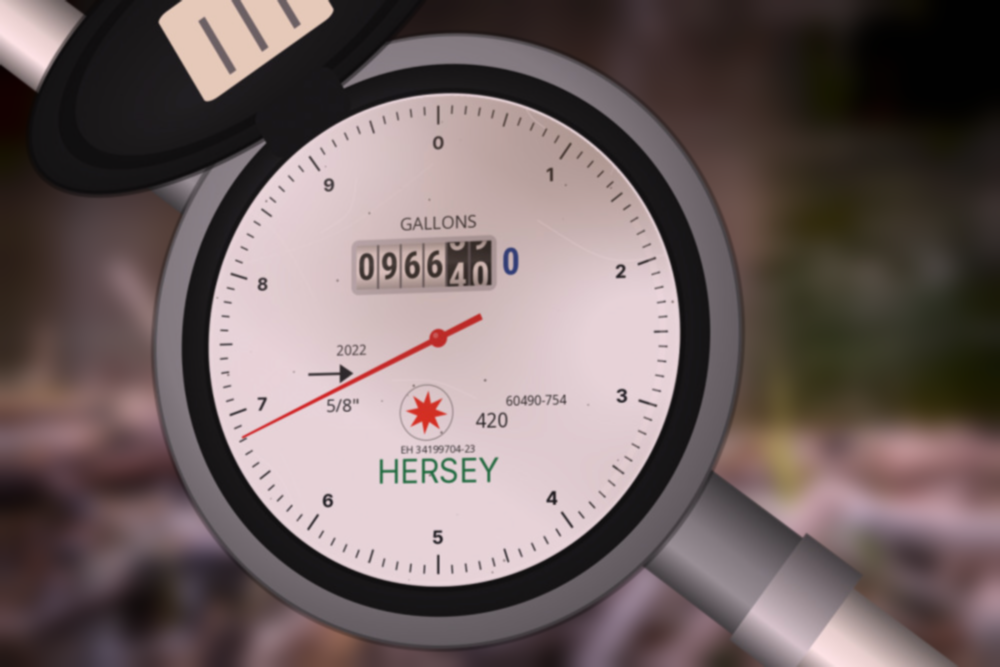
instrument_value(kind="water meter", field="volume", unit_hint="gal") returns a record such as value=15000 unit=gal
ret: value=966396.8 unit=gal
